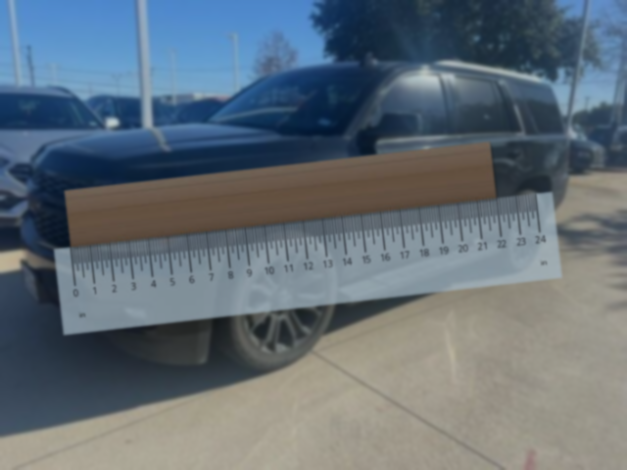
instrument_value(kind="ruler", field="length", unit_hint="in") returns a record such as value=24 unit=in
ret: value=22 unit=in
